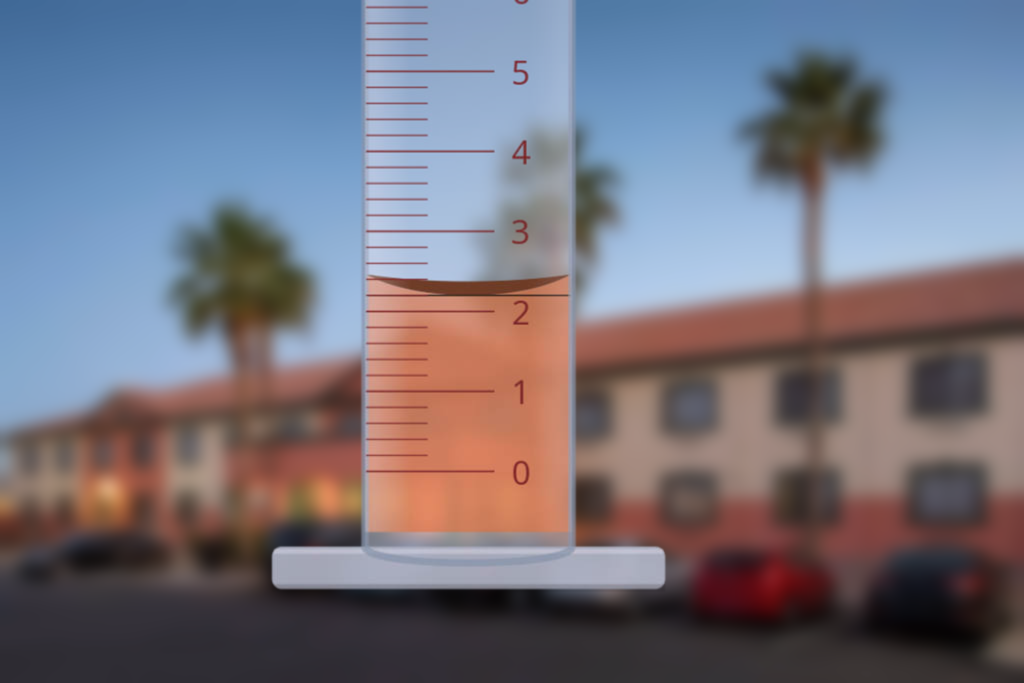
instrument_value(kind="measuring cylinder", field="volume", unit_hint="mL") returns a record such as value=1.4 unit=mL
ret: value=2.2 unit=mL
